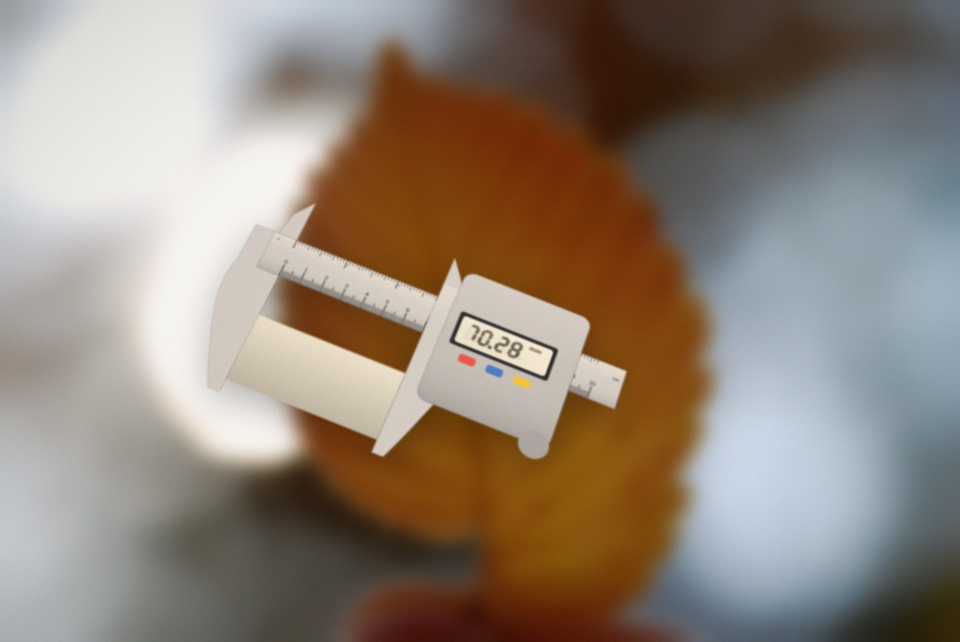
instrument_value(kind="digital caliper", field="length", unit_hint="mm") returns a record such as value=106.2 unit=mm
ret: value=70.28 unit=mm
